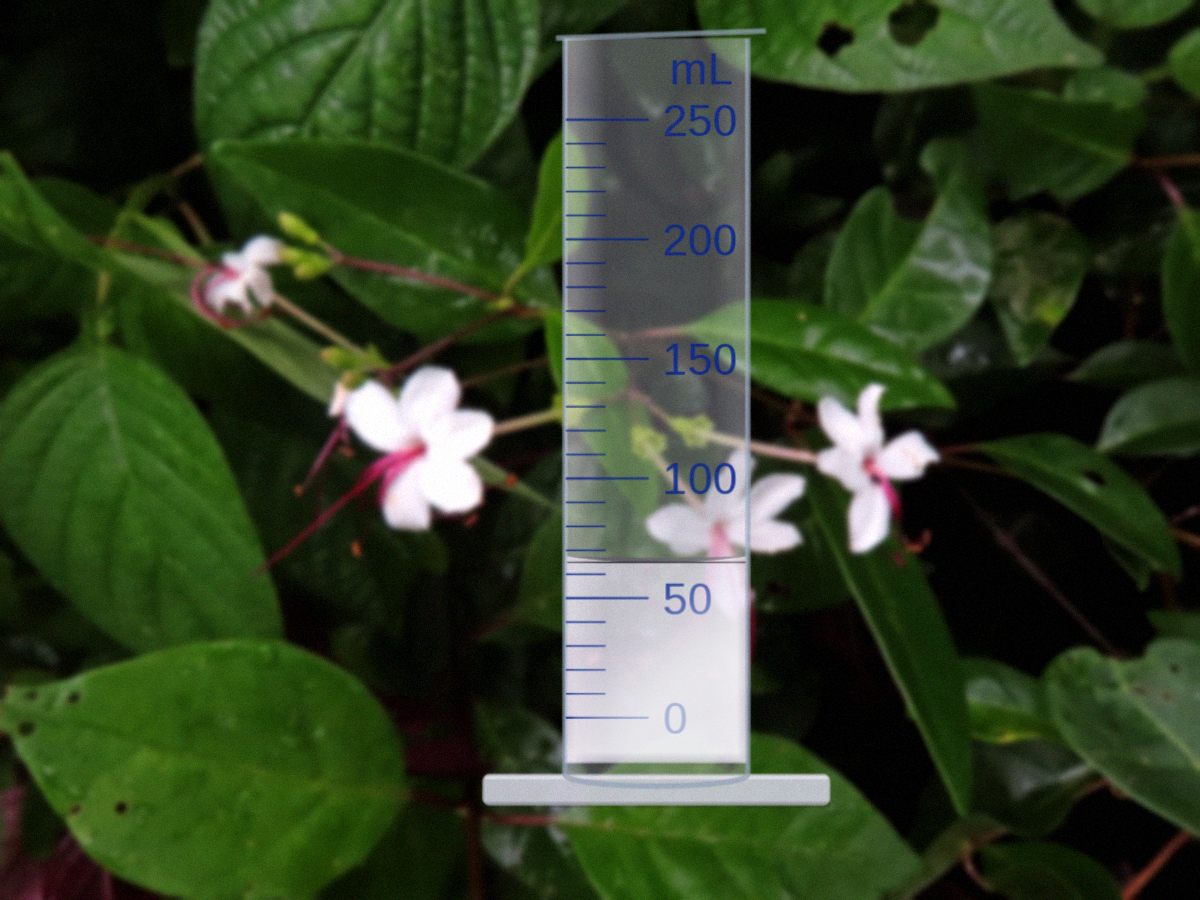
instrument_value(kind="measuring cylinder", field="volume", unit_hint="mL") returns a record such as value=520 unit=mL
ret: value=65 unit=mL
